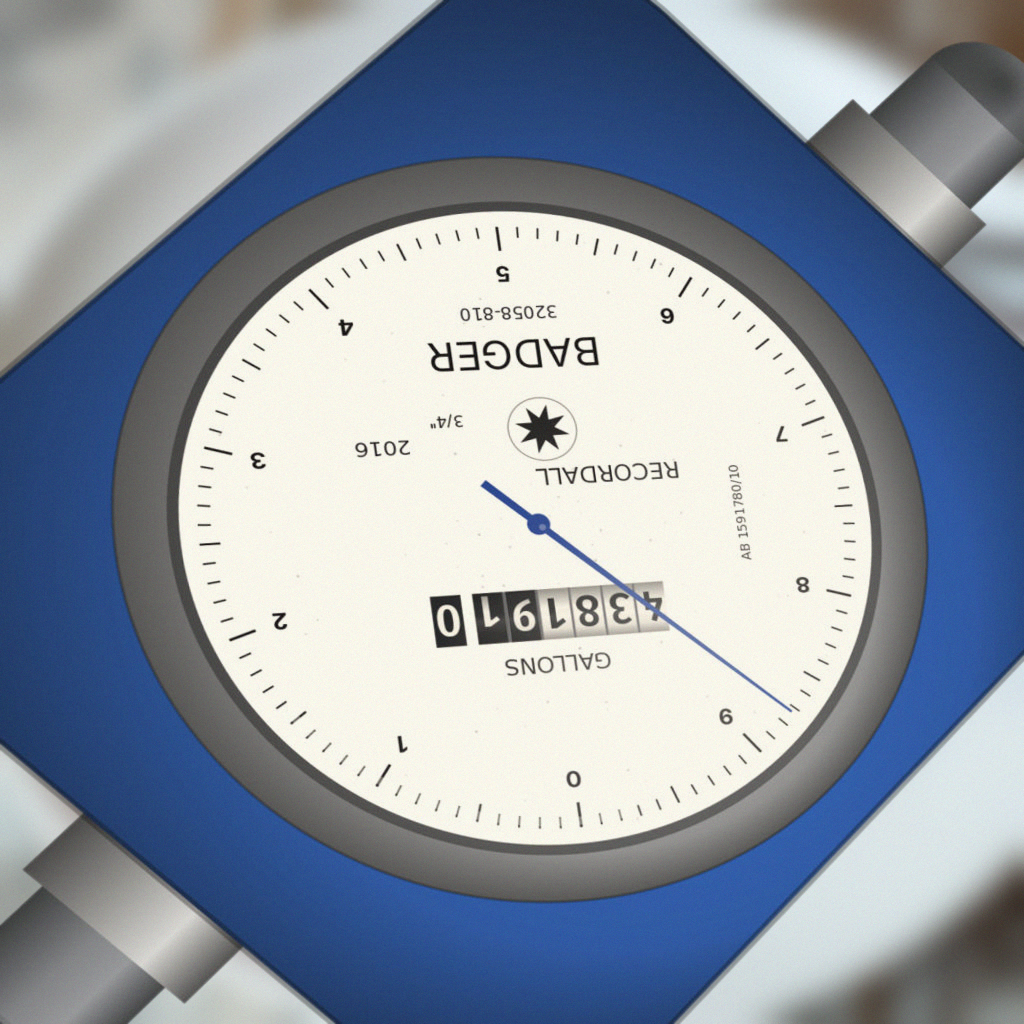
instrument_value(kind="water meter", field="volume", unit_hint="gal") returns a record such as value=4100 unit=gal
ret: value=4381908.7 unit=gal
